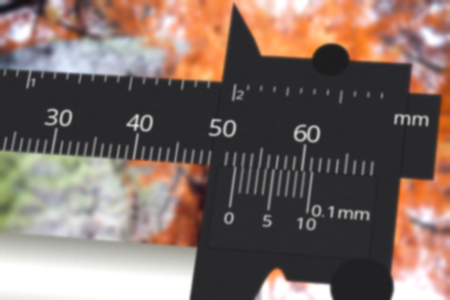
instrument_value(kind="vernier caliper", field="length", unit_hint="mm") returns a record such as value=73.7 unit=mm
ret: value=52.2 unit=mm
